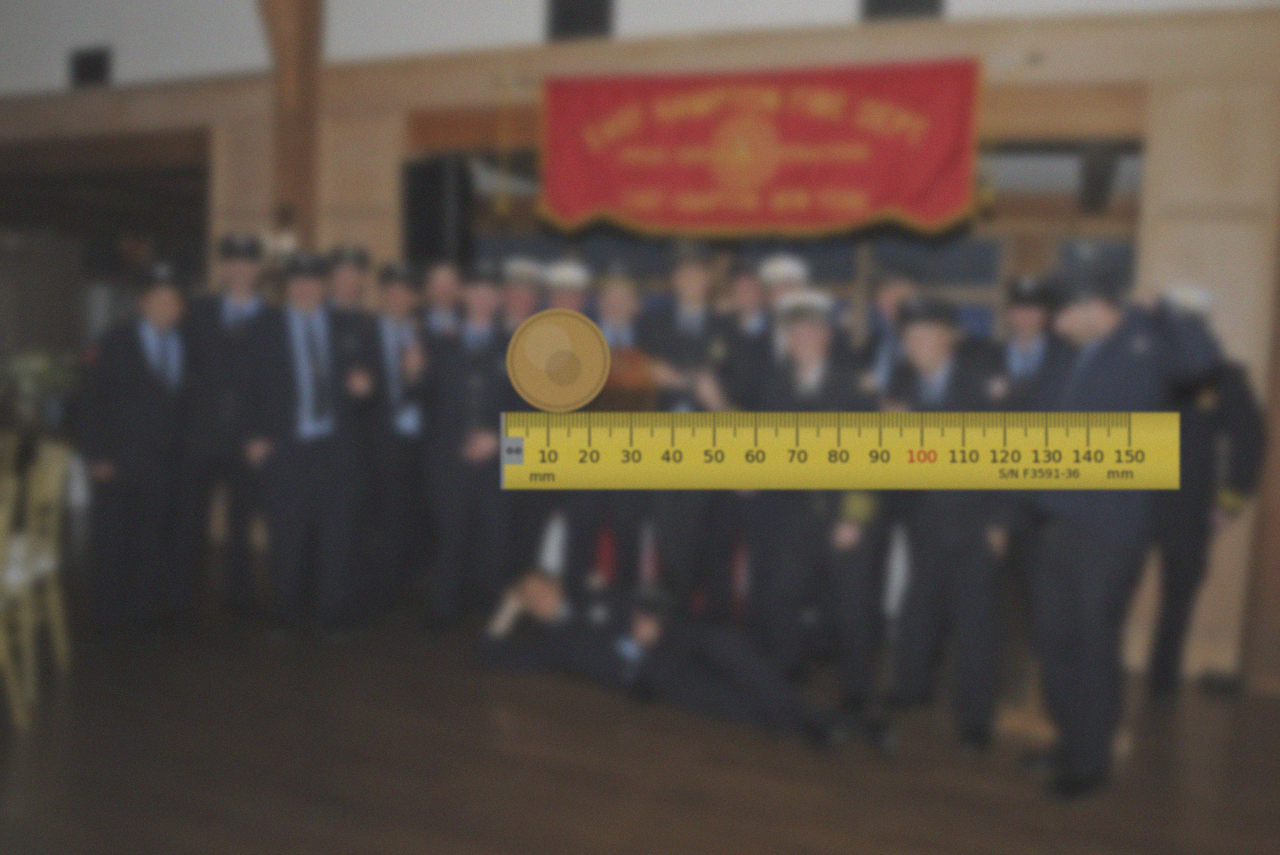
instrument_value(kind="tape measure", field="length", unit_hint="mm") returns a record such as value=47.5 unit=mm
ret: value=25 unit=mm
